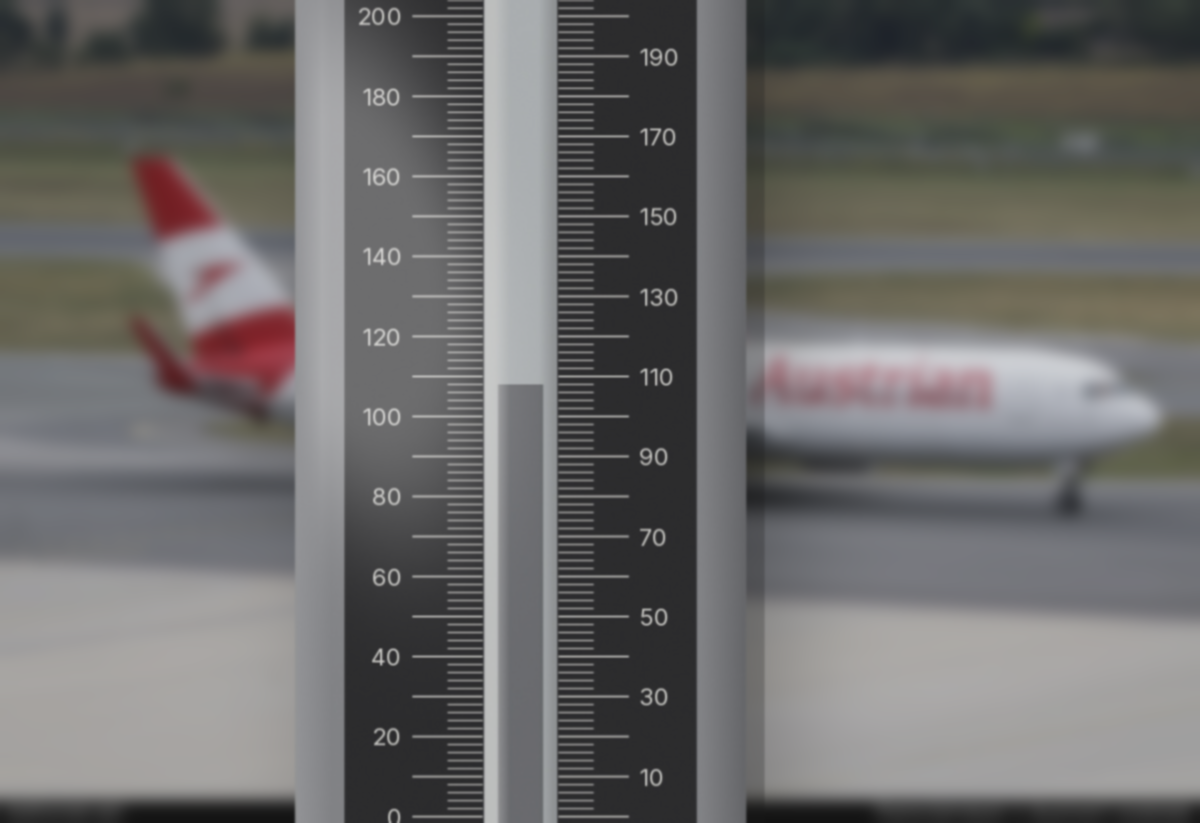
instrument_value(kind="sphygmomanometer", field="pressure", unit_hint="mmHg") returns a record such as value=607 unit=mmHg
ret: value=108 unit=mmHg
